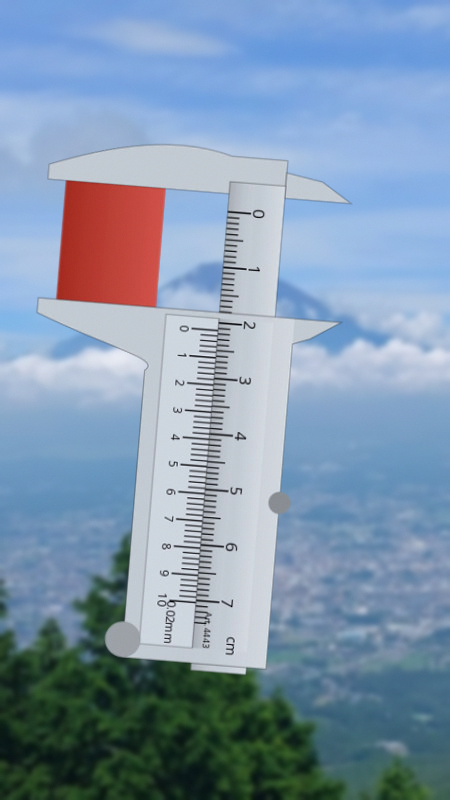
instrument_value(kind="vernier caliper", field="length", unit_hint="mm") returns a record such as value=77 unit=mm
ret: value=21.4 unit=mm
